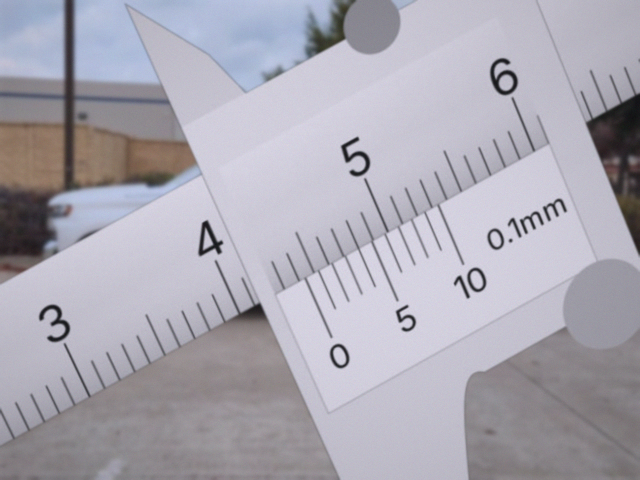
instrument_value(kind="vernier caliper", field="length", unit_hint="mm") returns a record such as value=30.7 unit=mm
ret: value=44.4 unit=mm
